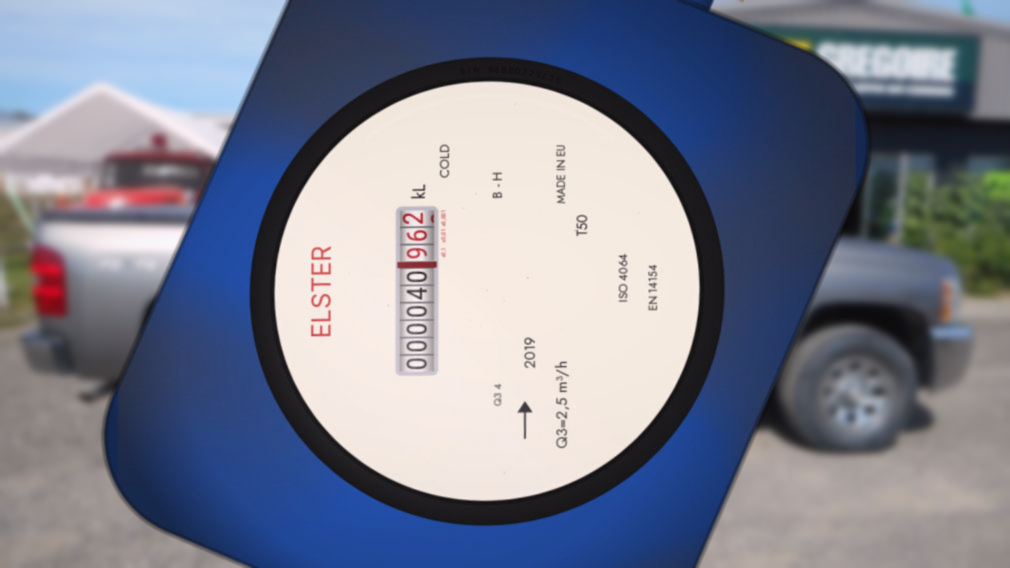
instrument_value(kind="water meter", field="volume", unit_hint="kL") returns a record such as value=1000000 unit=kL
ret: value=40.962 unit=kL
